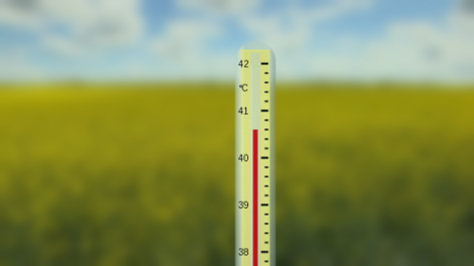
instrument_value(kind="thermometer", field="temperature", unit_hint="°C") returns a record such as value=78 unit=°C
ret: value=40.6 unit=°C
